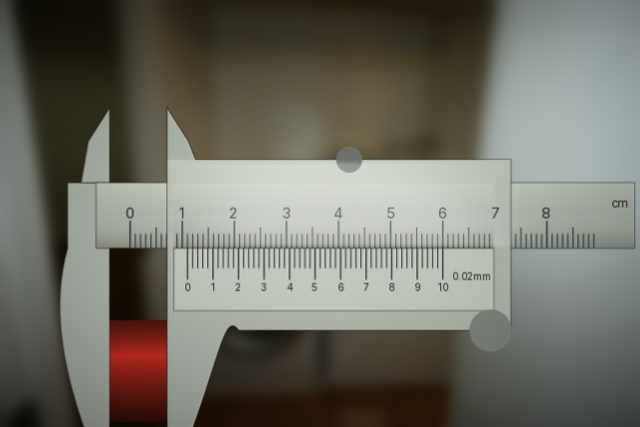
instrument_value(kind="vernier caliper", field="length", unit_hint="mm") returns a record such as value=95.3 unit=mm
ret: value=11.0 unit=mm
